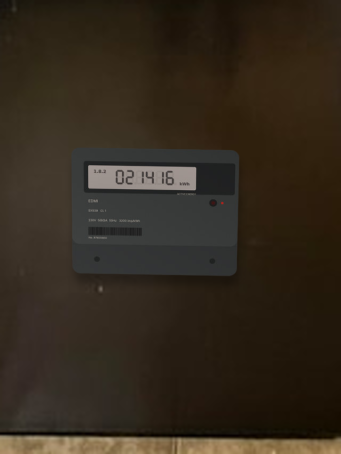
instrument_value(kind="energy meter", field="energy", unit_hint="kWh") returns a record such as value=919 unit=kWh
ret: value=21416 unit=kWh
